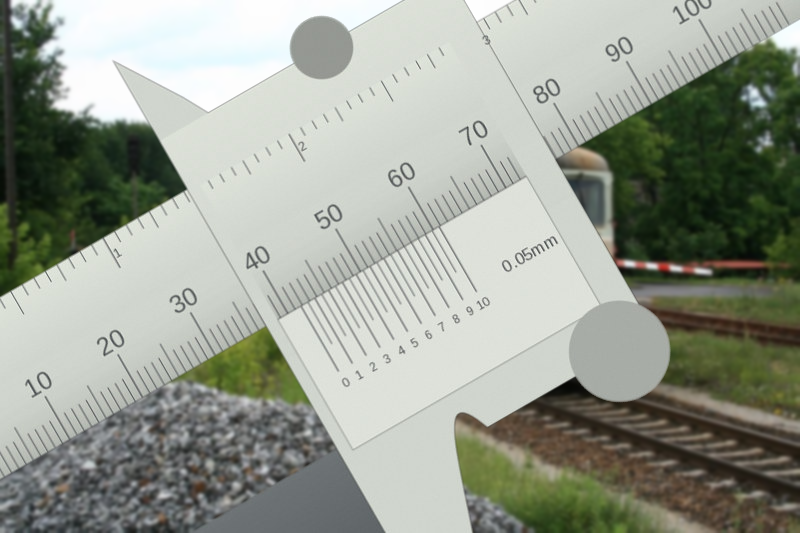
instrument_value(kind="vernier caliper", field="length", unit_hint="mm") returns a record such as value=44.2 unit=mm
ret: value=41.8 unit=mm
